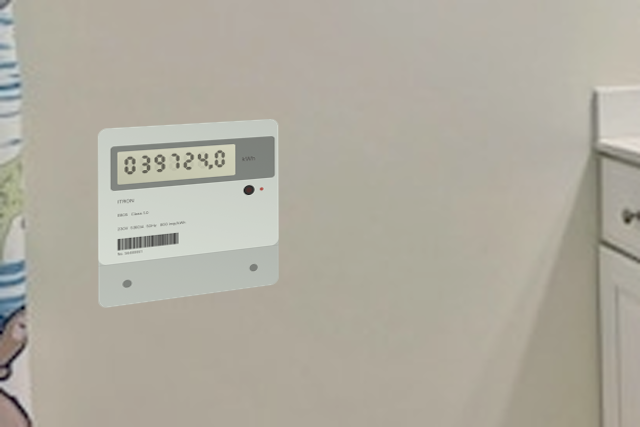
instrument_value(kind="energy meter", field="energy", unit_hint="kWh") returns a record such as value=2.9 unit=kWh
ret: value=39724.0 unit=kWh
